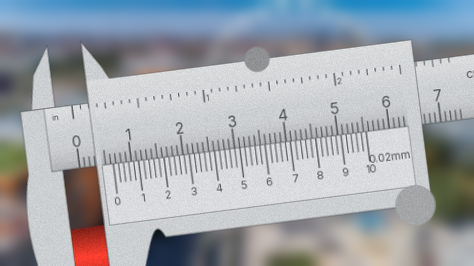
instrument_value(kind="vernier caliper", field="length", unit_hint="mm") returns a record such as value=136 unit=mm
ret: value=6.5 unit=mm
